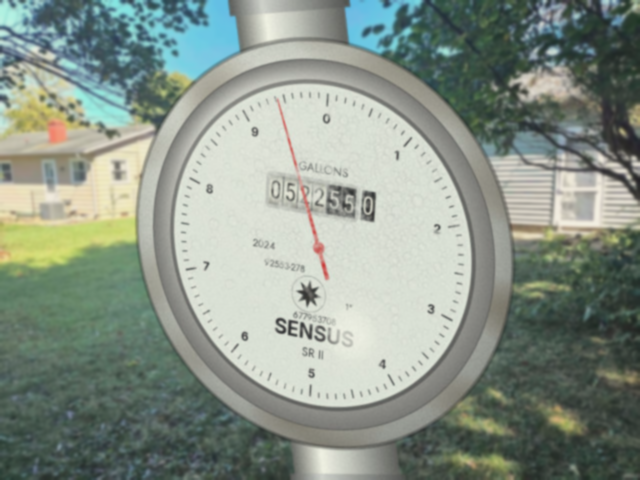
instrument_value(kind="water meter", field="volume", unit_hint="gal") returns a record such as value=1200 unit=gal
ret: value=522549.4 unit=gal
